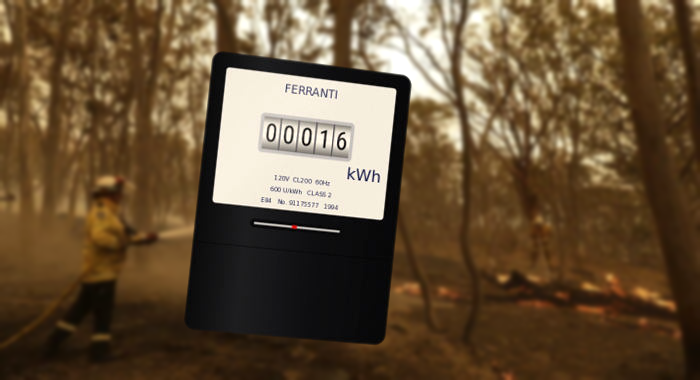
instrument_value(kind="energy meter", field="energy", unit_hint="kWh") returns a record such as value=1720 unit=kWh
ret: value=16 unit=kWh
